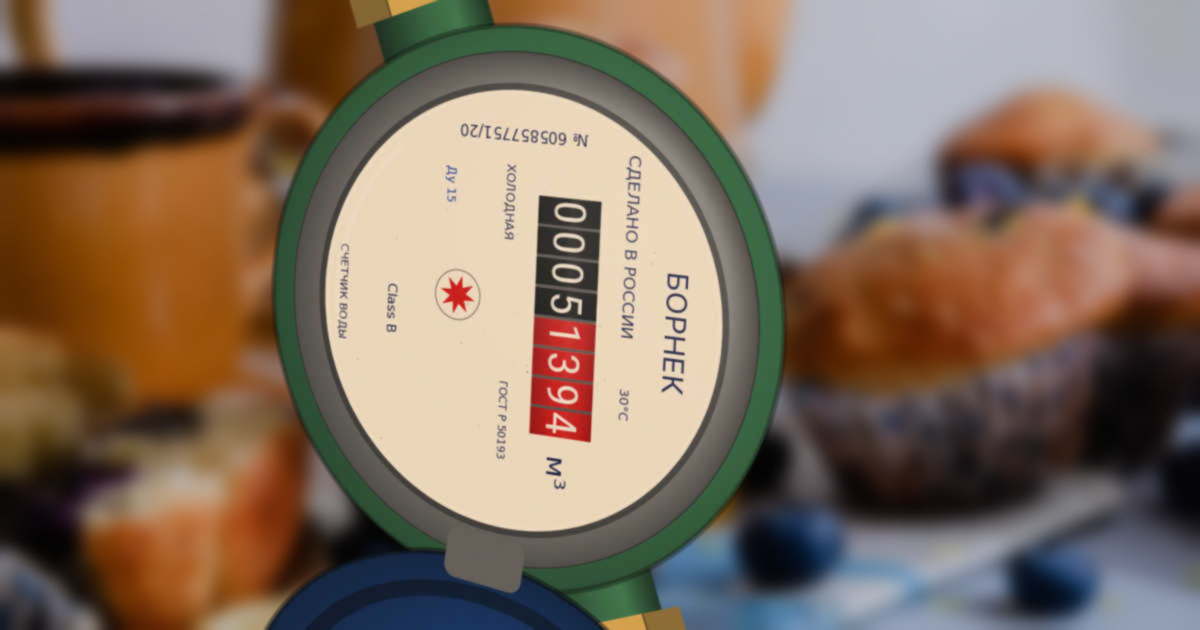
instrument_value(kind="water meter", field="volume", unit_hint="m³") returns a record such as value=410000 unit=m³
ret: value=5.1394 unit=m³
